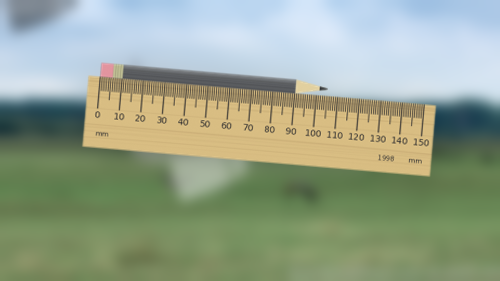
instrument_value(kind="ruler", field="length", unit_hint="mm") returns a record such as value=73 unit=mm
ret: value=105 unit=mm
